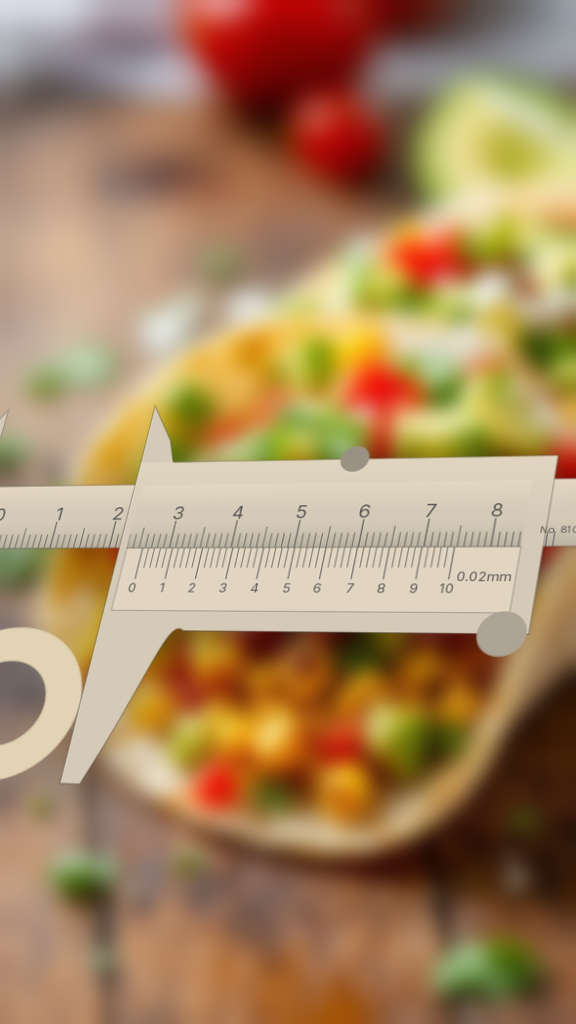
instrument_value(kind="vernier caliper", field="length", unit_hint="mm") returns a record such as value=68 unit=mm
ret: value=25.6 unit=mm
